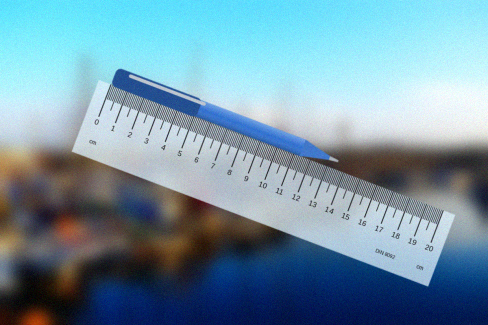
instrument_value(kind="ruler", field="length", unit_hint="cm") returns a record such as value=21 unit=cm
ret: value=13.5 unit=cm
